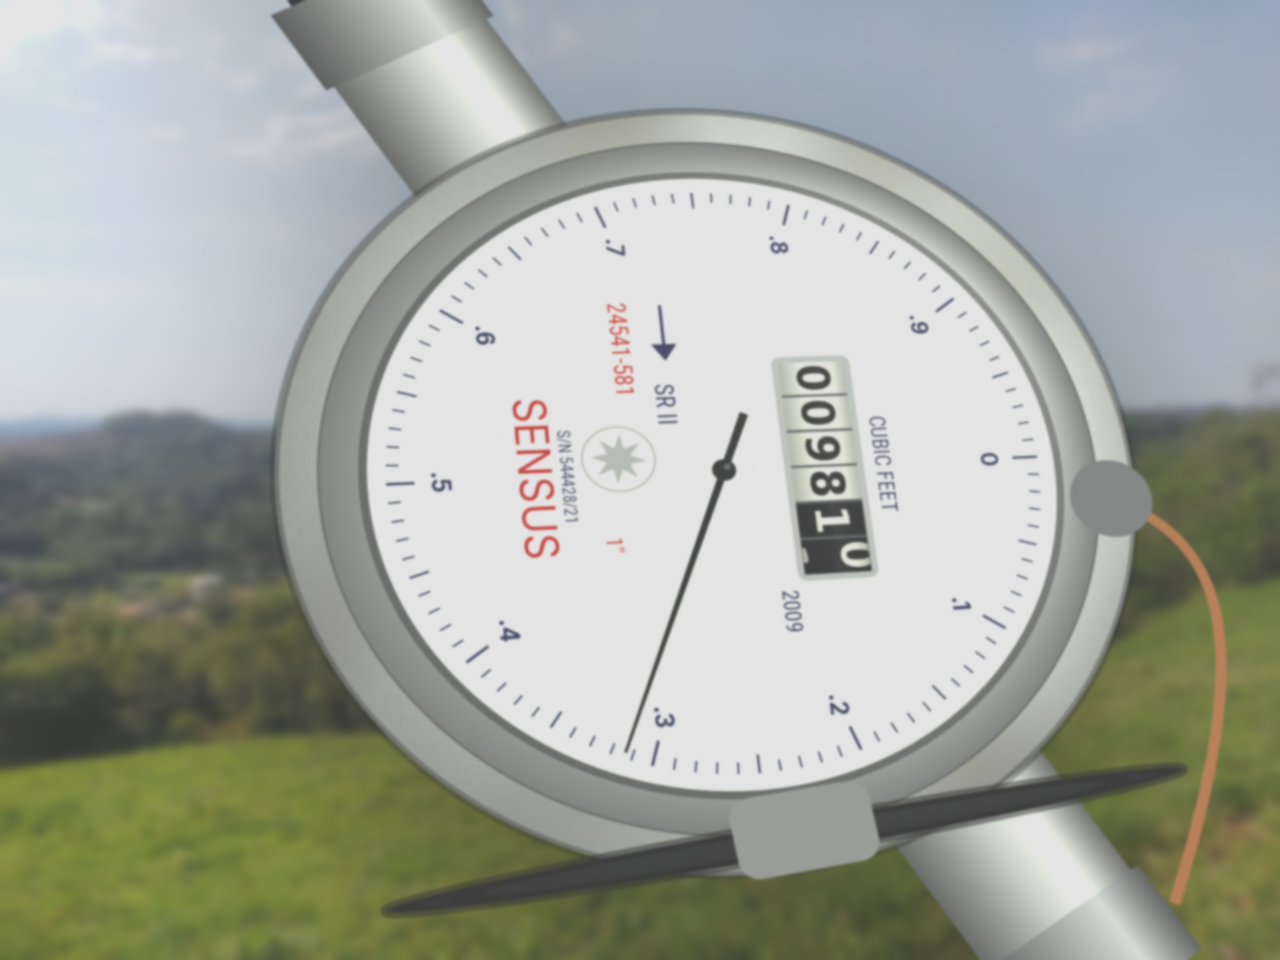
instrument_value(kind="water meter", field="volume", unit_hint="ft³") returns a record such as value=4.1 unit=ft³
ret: value=9810.31 unit=ft³
